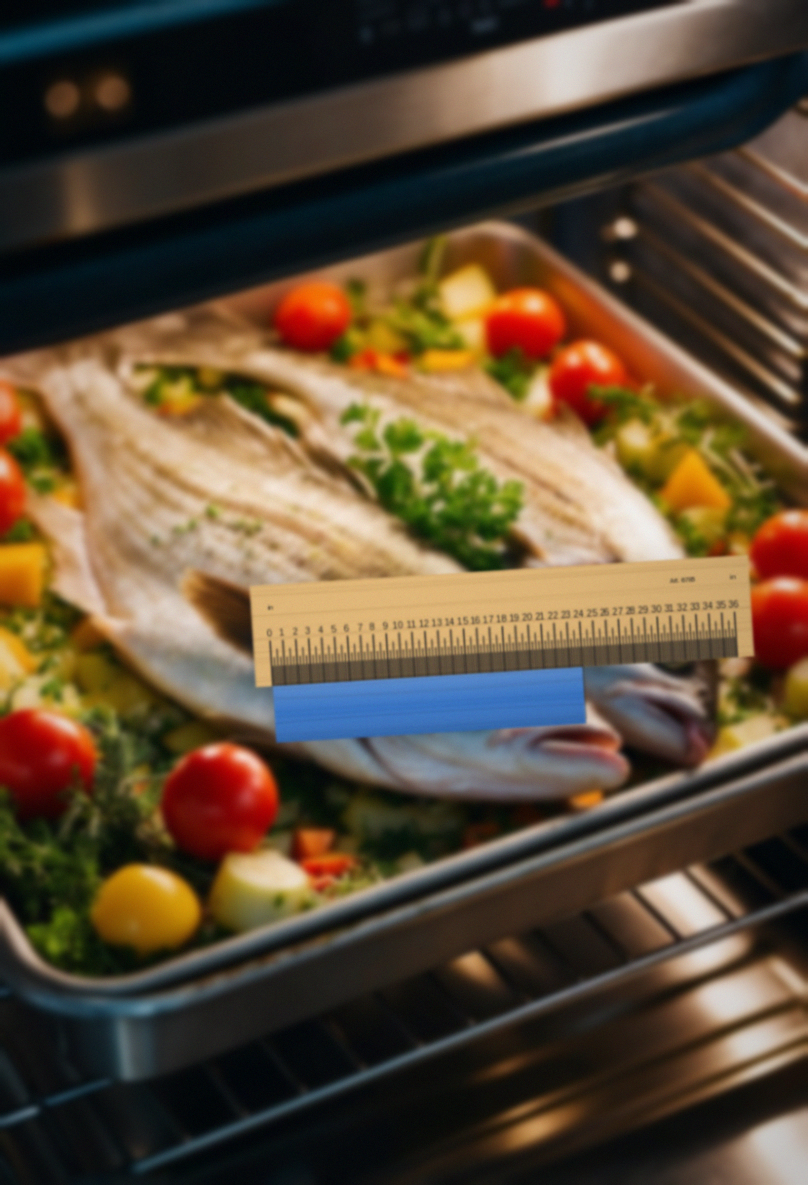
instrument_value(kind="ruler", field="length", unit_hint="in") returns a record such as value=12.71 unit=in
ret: value=24 unit=in
